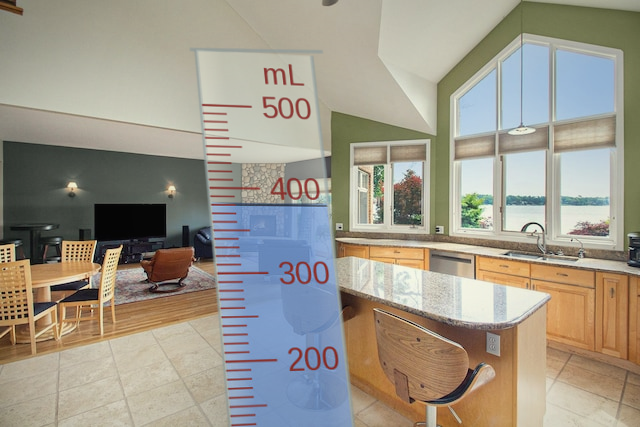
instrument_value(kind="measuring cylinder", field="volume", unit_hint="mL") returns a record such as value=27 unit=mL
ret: value=380 unit=mL
